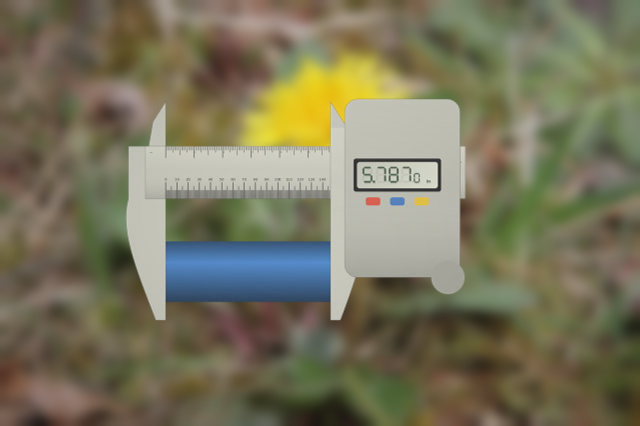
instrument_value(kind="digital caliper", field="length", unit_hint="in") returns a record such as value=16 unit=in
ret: value=5.7870 unit=in
